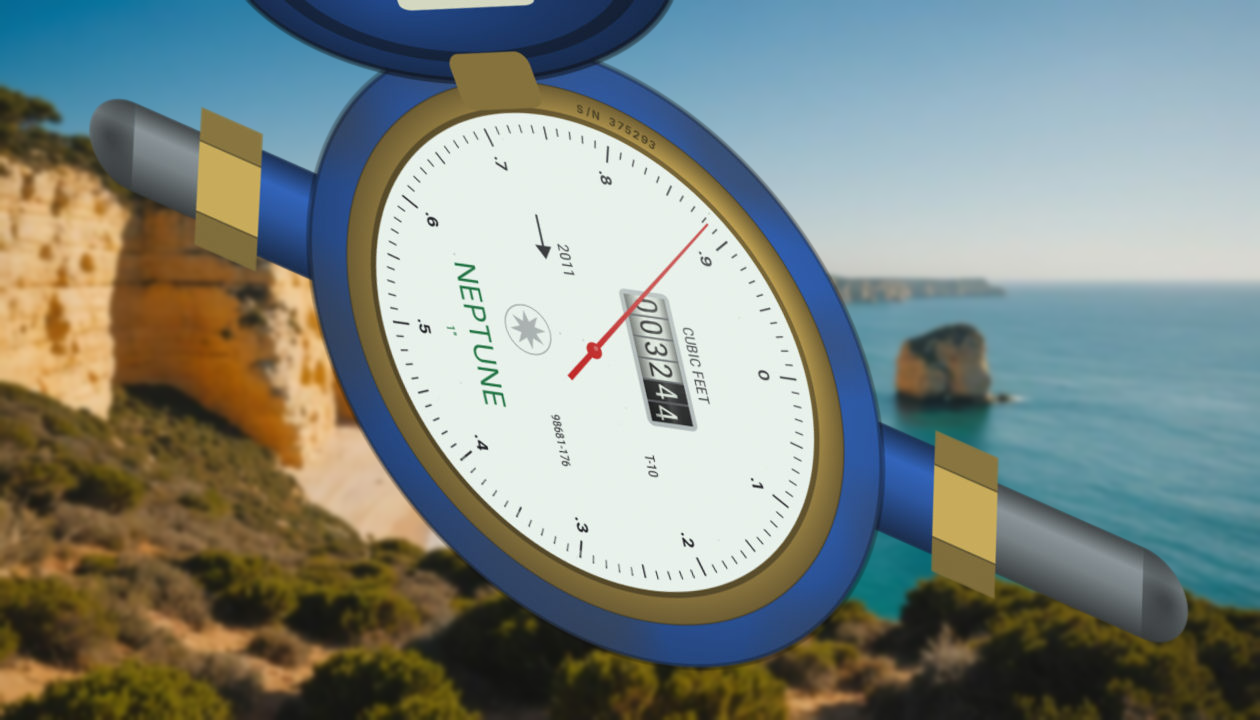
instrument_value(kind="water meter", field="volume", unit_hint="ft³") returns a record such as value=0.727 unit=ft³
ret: value=3243.88 unit=ft³
